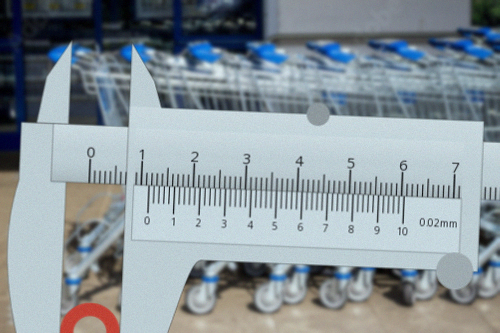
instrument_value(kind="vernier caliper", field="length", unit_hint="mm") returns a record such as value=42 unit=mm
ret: value=11.5 unit=mm
